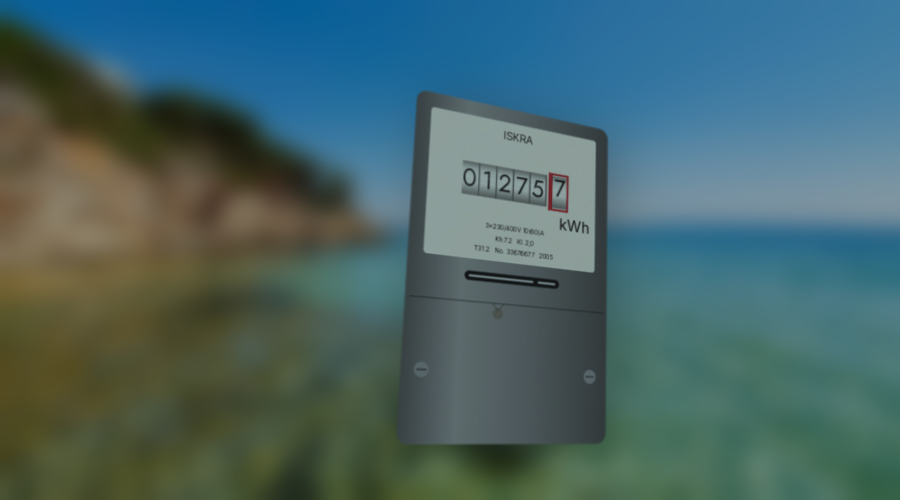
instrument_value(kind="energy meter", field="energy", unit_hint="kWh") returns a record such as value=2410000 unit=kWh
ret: value=1275.7 unit=kWh
